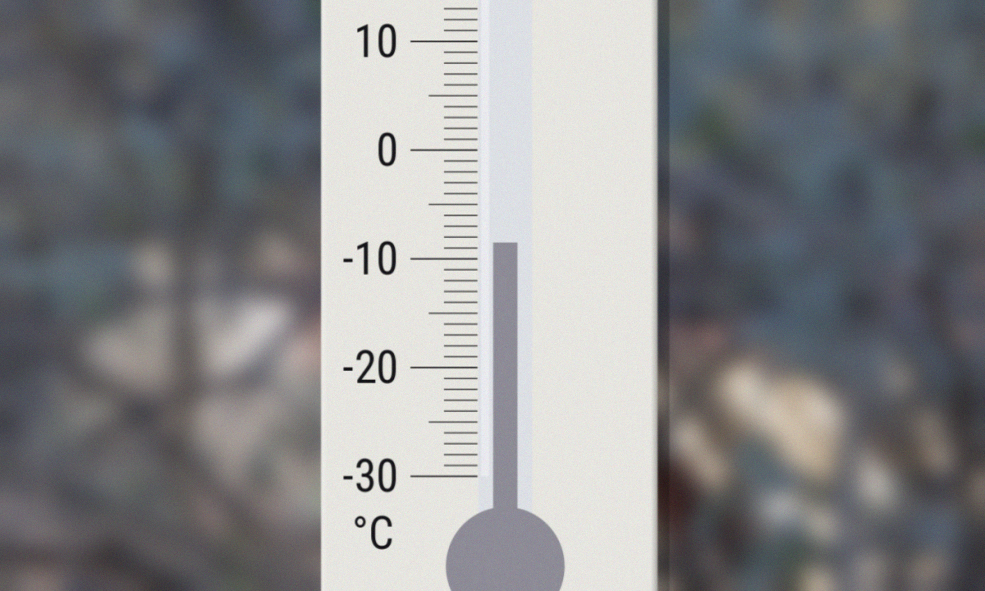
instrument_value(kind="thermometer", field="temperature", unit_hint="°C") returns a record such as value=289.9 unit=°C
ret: value=-8.5 unit=°C
